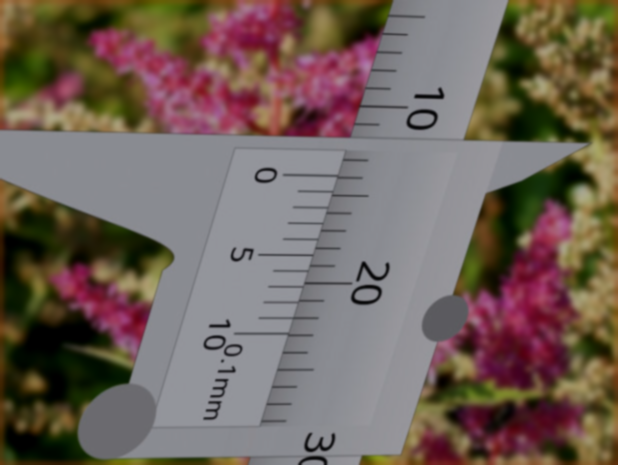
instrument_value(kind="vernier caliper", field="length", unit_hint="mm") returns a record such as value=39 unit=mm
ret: value=13.9 unit=mm
